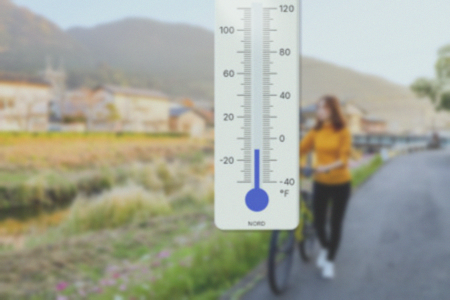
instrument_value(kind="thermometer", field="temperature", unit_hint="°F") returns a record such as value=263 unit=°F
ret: value=-10 unit=°F
